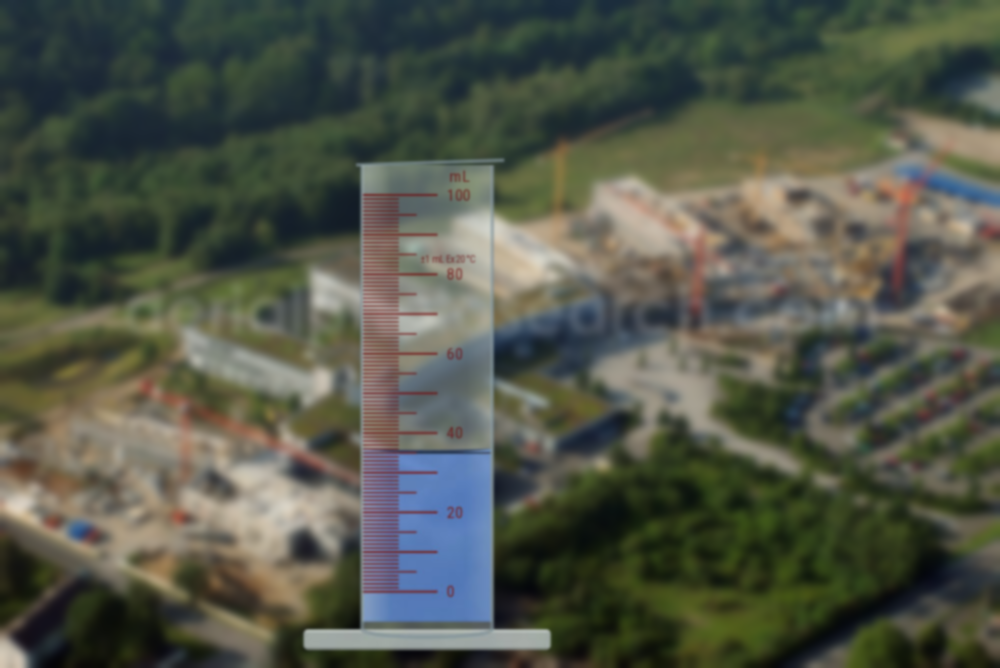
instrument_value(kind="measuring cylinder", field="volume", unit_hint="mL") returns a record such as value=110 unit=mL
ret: value=35 unit=mL
